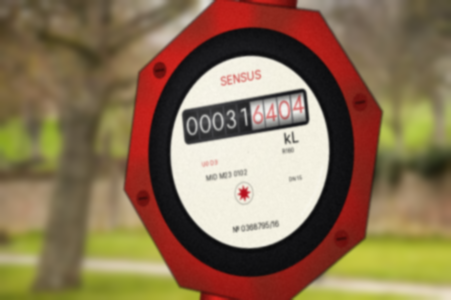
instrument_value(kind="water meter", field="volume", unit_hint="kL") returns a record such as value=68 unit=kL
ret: value=31.6404 unit=kL
